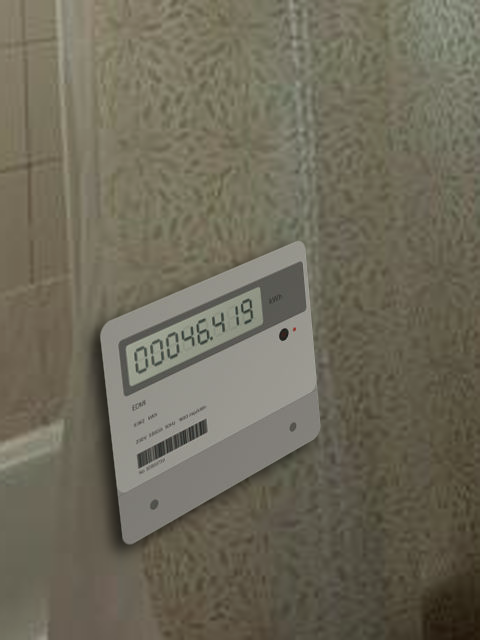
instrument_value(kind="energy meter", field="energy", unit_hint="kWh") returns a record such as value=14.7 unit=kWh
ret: value=46.419 unit=kWh
